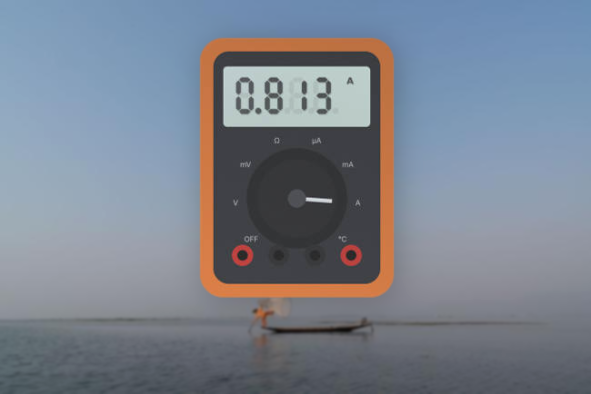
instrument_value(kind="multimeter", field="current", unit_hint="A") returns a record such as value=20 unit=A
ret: value=0.813 unit=A
